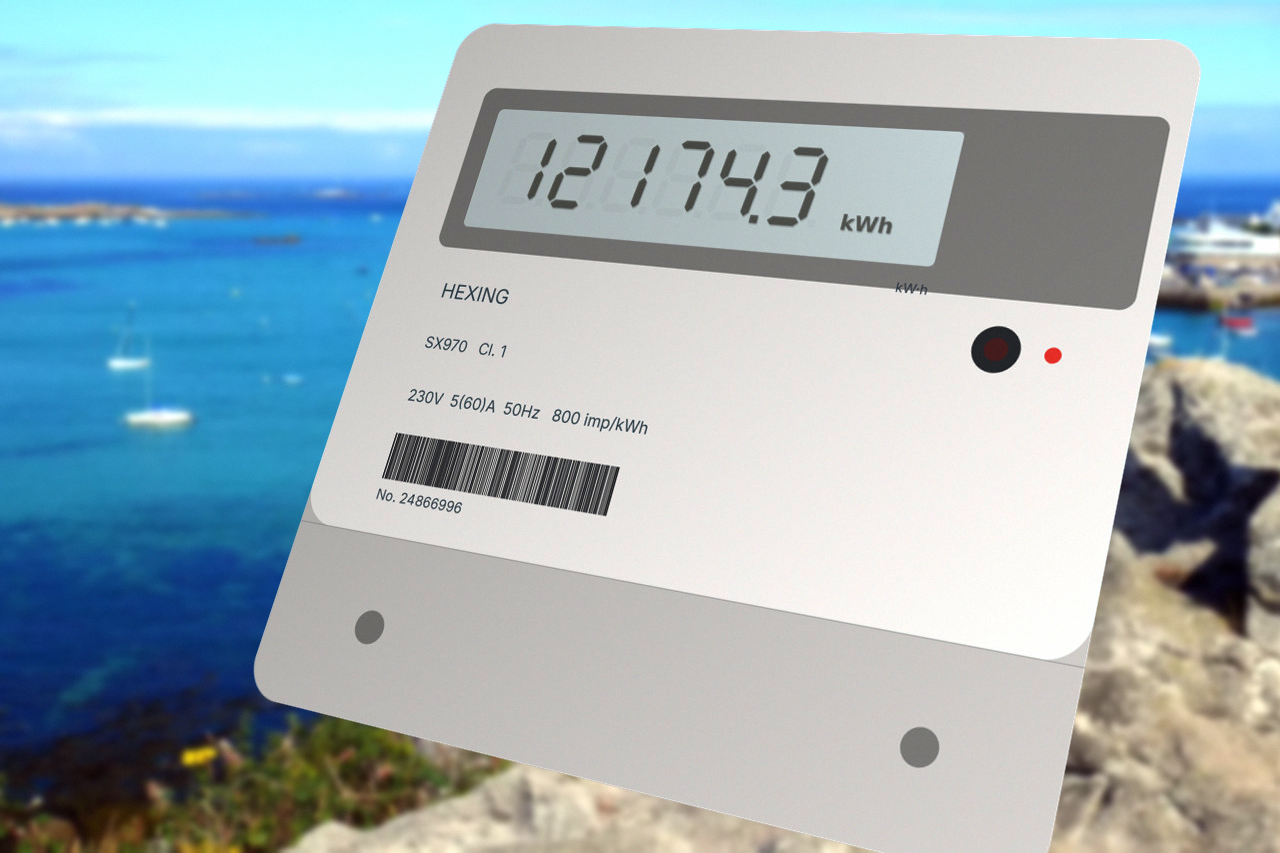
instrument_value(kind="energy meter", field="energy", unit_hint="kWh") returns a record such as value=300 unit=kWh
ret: value=12174.3 unit=kWh
